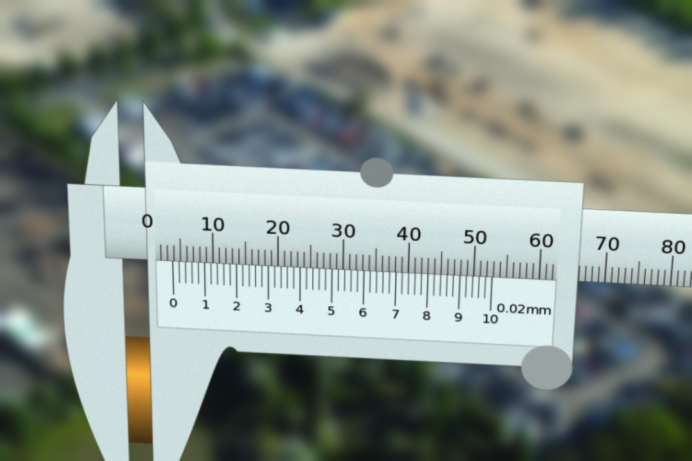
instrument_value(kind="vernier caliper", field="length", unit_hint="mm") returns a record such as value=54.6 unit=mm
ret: value=3.8 unit=mm
